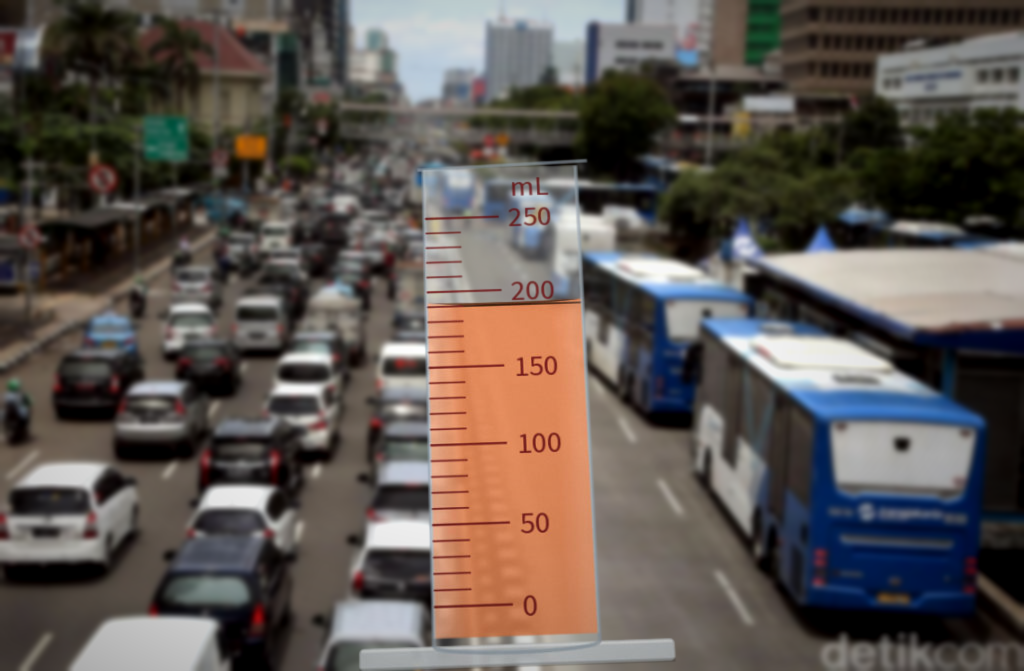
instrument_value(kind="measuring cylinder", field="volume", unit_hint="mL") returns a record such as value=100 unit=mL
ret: value=190 unit=mL
